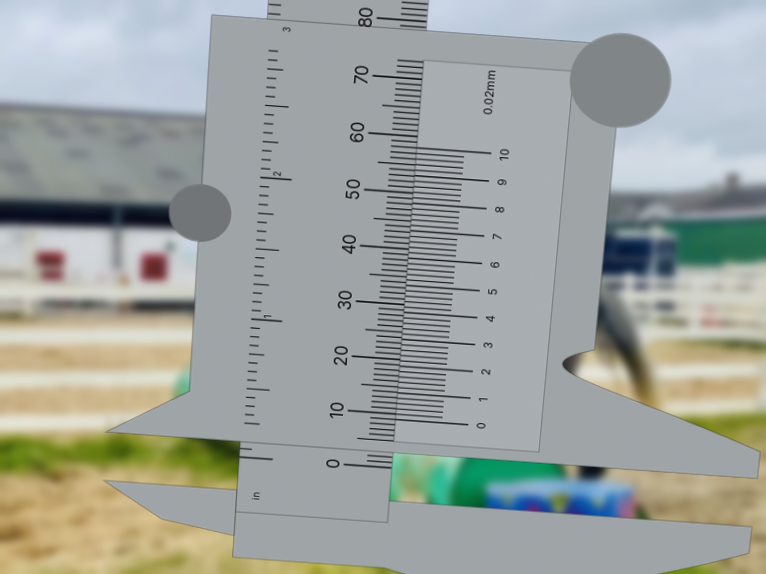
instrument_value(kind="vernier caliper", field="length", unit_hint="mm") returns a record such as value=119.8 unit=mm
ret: value=9.0 unit=mm
